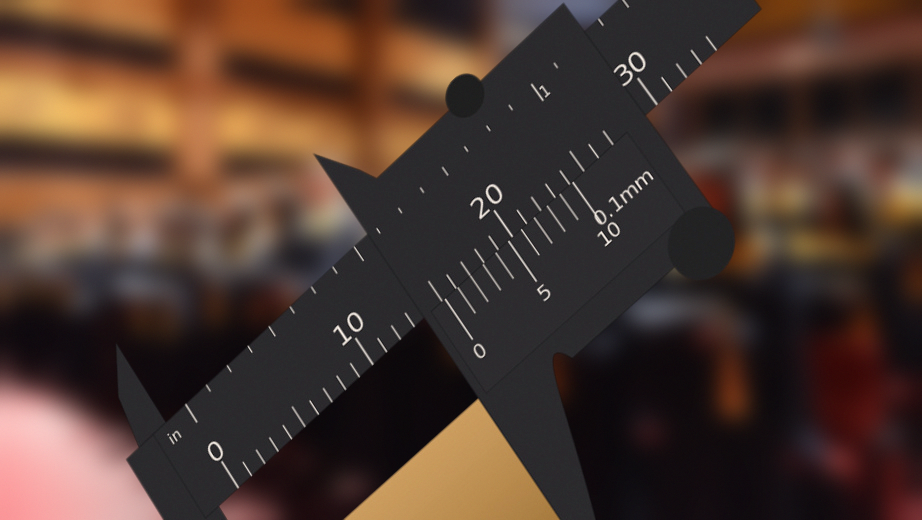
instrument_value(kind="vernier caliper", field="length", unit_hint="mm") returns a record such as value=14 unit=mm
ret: value=15.2 unit=mm
